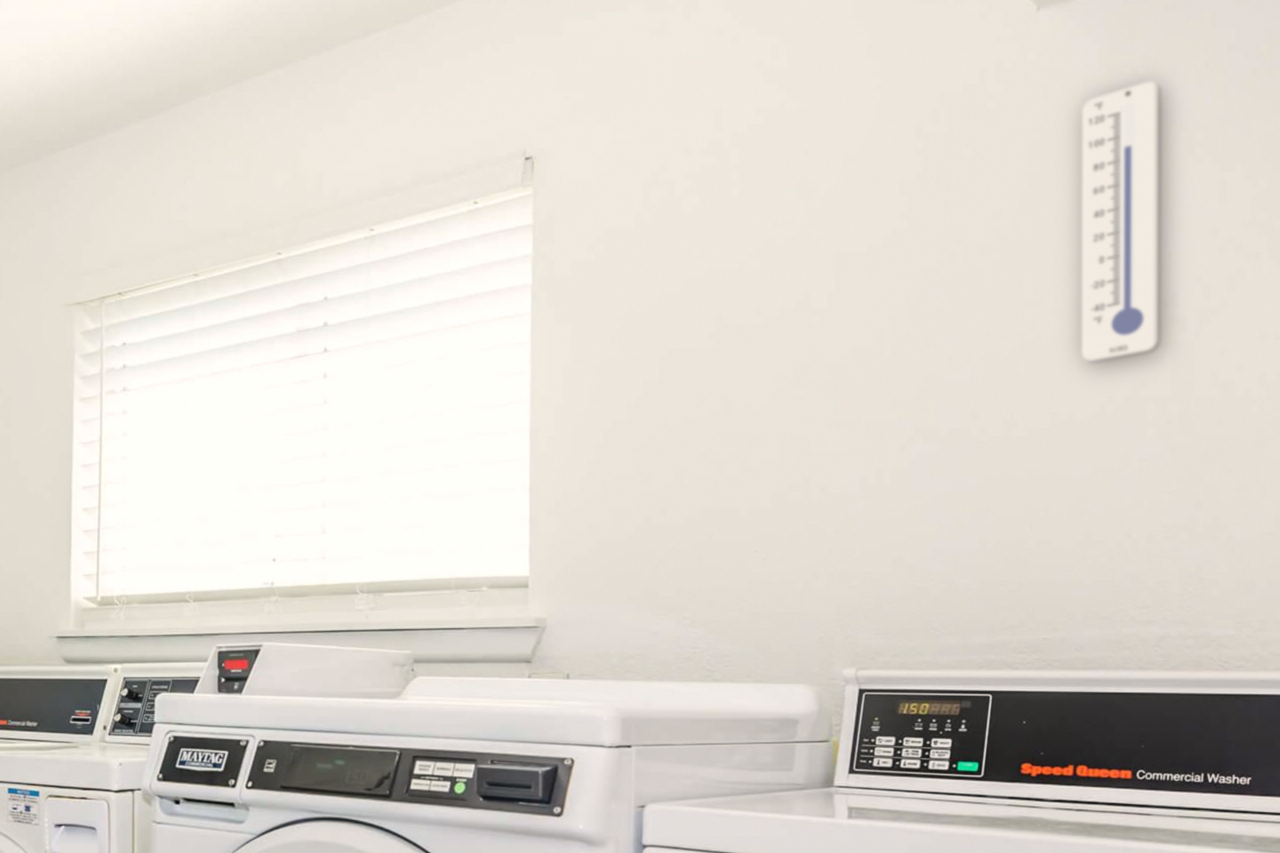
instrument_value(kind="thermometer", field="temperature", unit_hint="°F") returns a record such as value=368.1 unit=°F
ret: value=90 unit=°F
